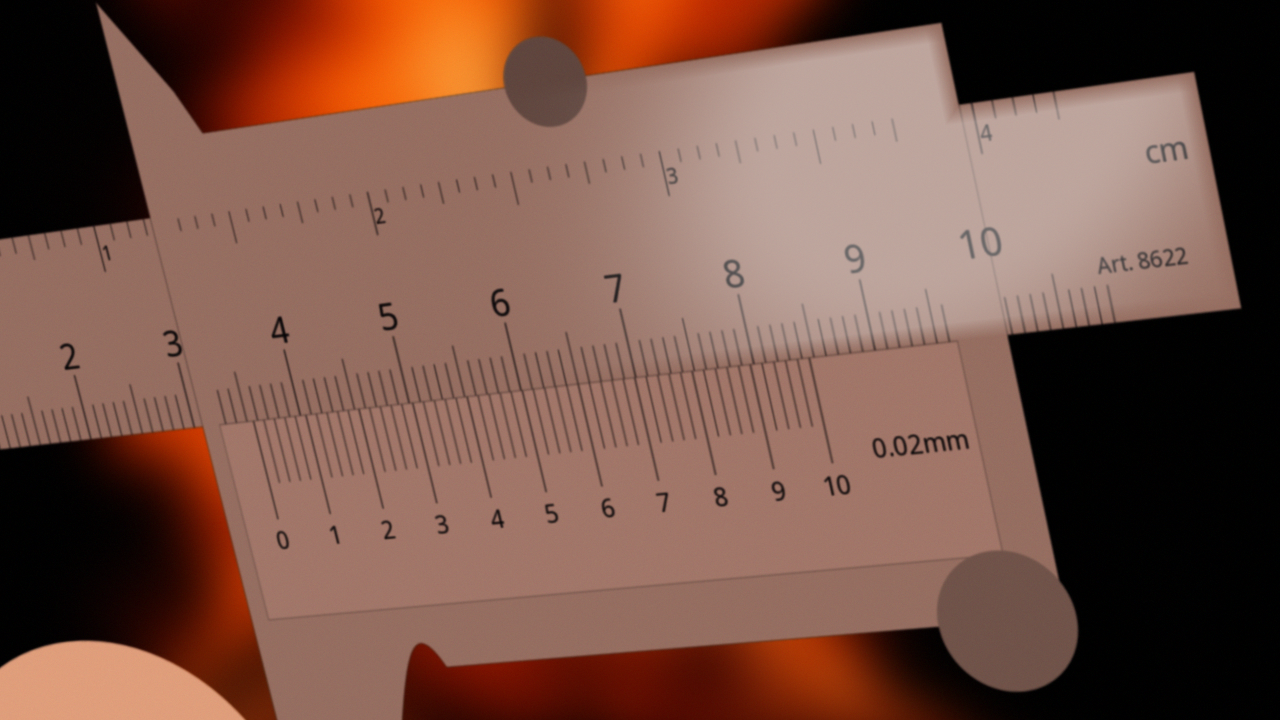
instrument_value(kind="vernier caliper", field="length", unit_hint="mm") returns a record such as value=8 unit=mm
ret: value=35.6 unit=mm
